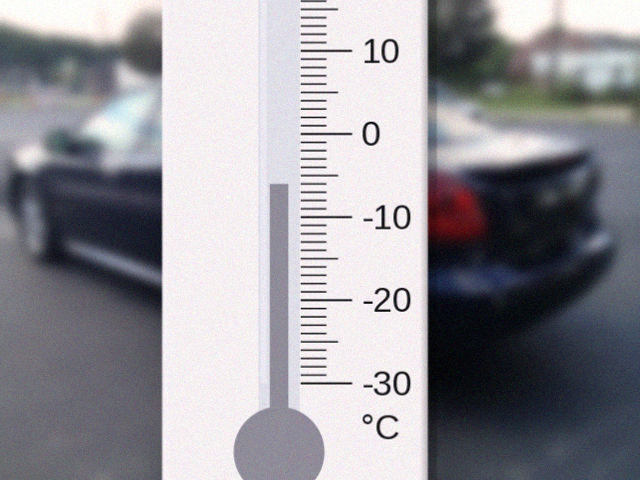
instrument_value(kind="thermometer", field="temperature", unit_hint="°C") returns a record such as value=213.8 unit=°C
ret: value=-6 unit=°C
